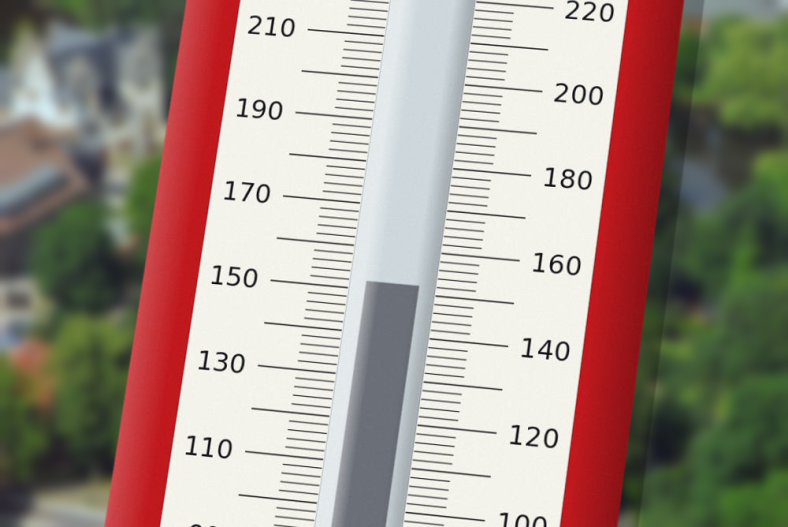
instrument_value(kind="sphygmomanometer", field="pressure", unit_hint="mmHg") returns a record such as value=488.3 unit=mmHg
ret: value=152 unit=mmHg
